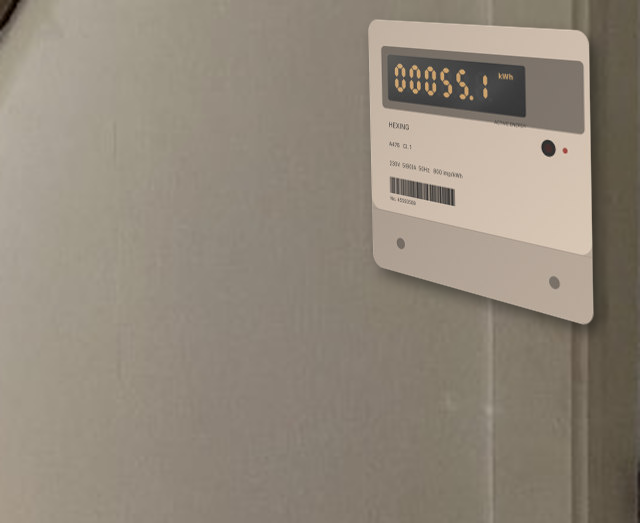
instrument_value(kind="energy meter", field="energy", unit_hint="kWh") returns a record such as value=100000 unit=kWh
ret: value=55.1 unit=kWh
